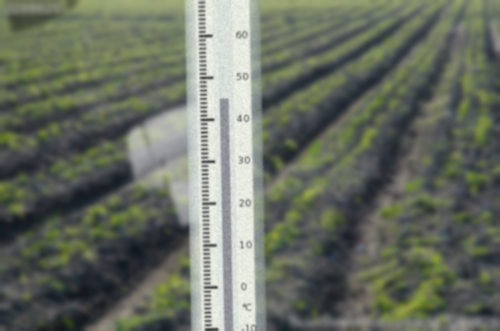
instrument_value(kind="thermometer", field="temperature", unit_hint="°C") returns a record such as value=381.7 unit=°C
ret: value=45 unit=°C
